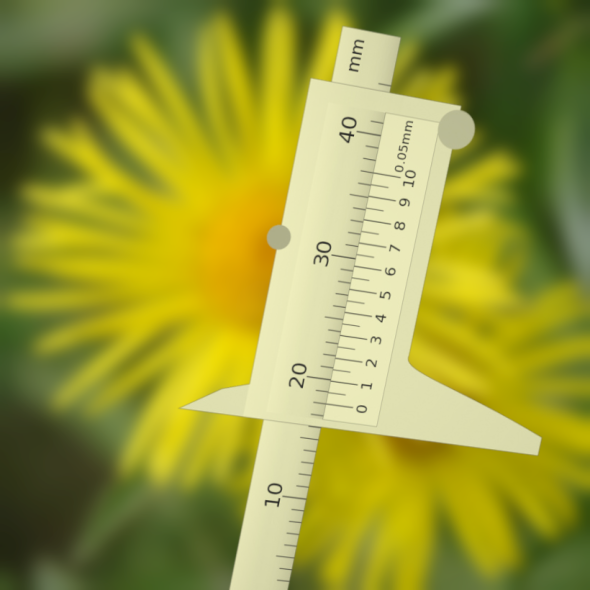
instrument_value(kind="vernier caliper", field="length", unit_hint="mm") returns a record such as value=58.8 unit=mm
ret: value=18.0 unit=mm
